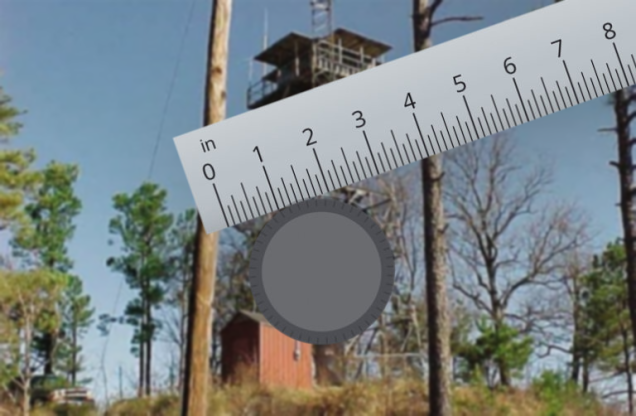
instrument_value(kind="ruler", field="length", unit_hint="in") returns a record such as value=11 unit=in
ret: value=2.75 unit=in
